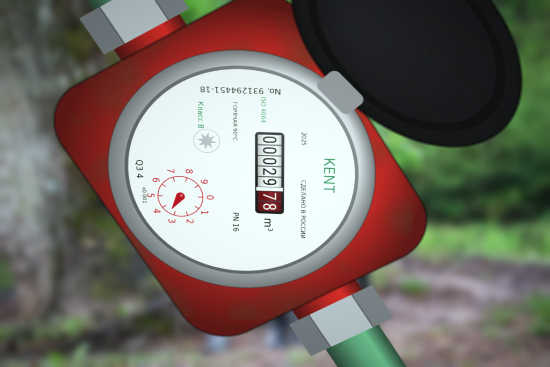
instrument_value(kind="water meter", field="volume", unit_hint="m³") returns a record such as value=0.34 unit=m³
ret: value=29.783 unit=m³
